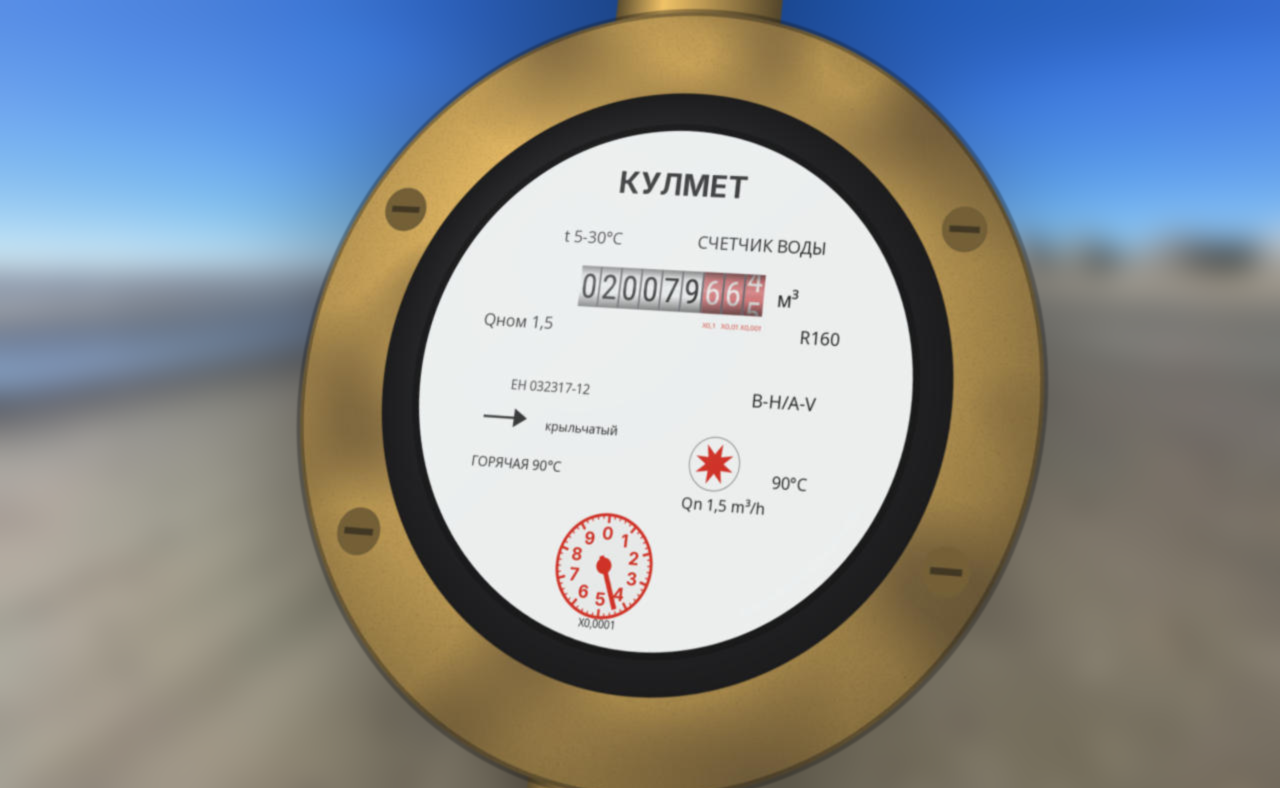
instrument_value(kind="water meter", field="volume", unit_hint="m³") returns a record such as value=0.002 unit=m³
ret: value=20079.6644 unit=m³
